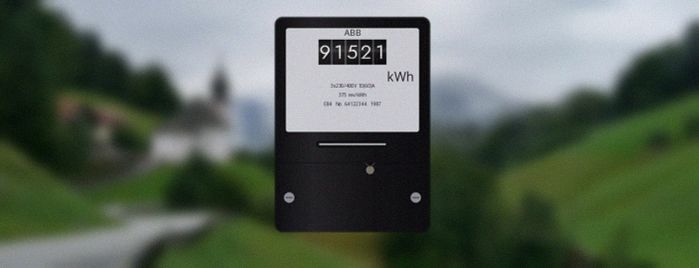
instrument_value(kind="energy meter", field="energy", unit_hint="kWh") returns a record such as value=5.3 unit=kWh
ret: value=91521 unit=kWh
